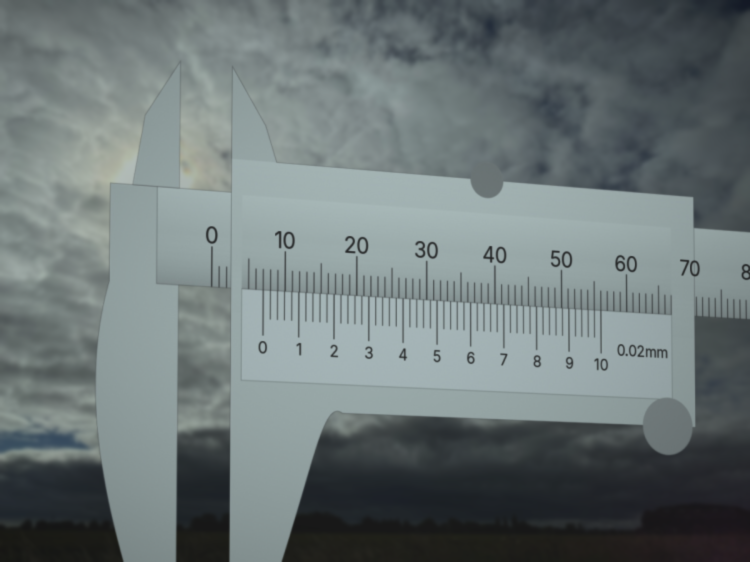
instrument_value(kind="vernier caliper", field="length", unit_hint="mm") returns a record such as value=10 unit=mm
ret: value=7.0 unit=mm
